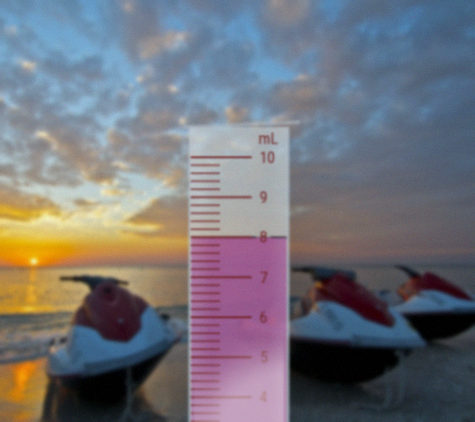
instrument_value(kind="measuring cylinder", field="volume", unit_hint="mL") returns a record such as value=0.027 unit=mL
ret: value=8 unit=mL
